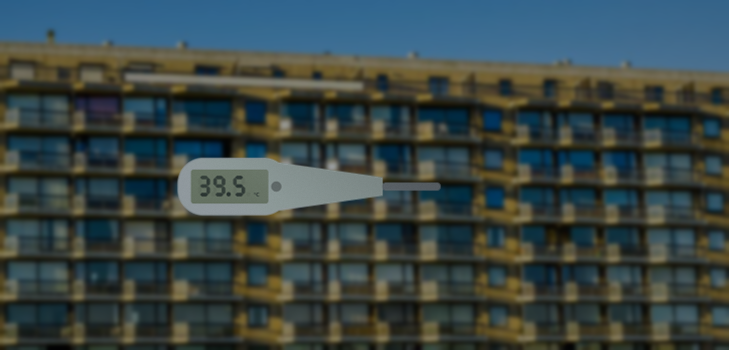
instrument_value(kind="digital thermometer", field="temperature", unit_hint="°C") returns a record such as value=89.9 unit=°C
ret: value=39.5 unit=°C
